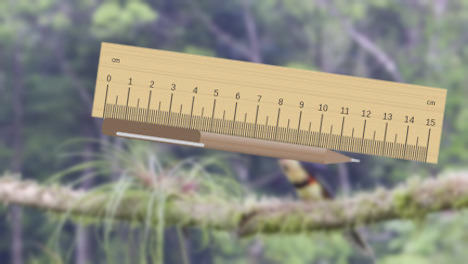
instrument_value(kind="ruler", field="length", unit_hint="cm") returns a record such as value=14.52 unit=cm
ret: value=12 unit=cm
